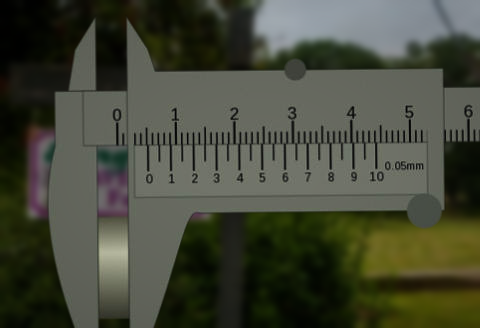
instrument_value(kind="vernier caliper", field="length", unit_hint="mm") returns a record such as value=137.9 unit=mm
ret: value=5.2 unit=mm
